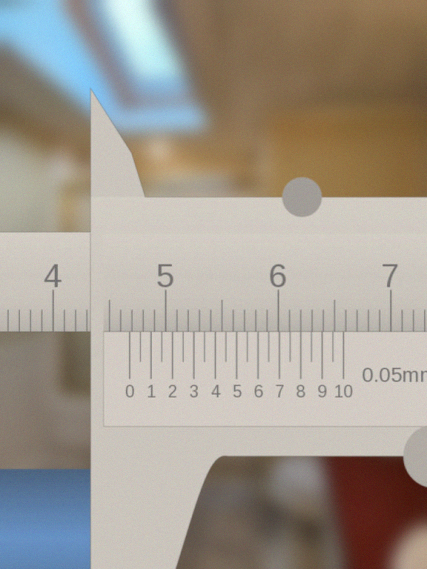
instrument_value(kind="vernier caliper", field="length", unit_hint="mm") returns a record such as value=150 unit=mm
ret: value=46.8 unit=mm
